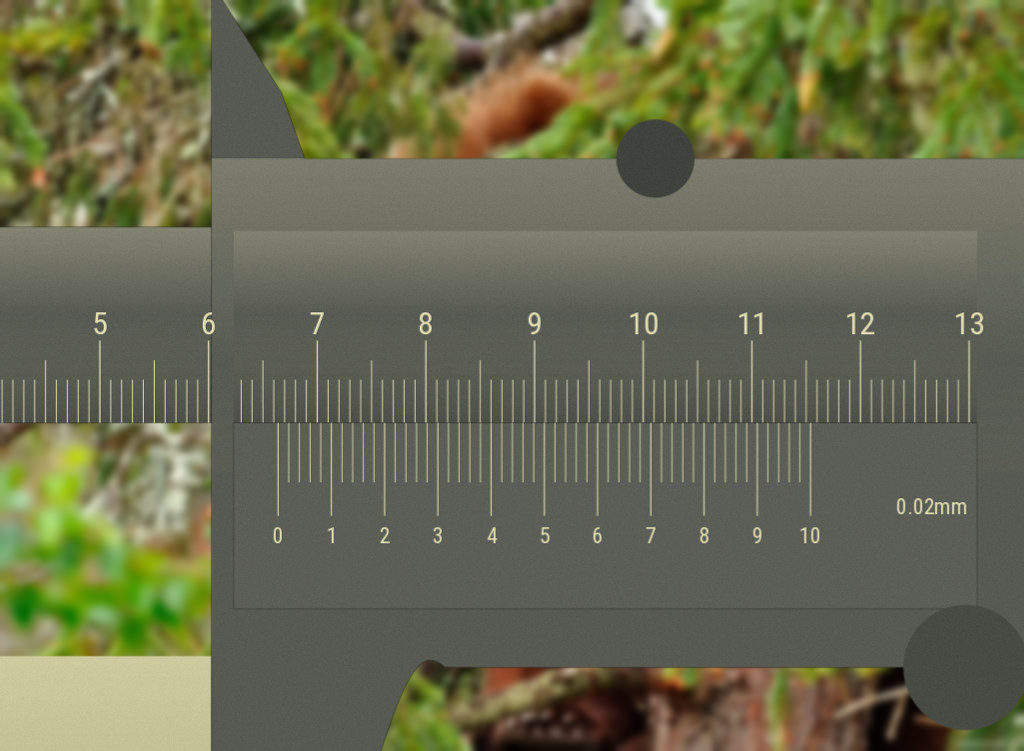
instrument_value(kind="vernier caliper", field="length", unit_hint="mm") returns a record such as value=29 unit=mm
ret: value=66.4 unit=mm
